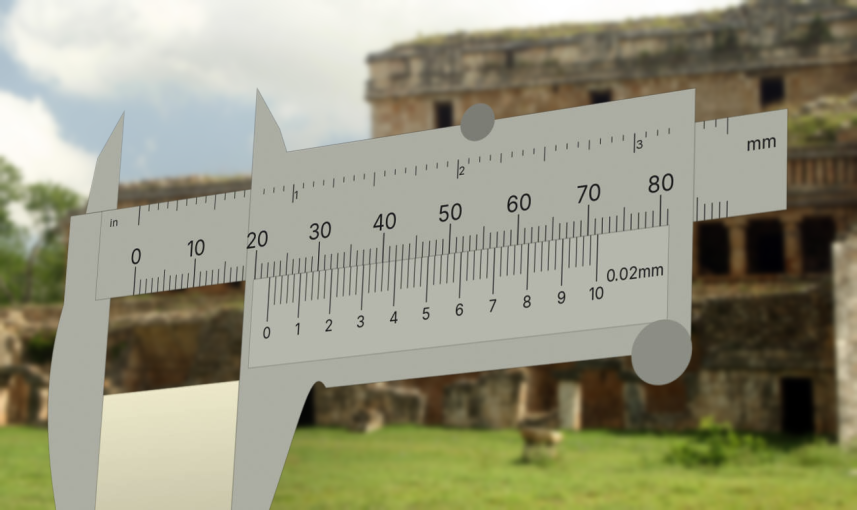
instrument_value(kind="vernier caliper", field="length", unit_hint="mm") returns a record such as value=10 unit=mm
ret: value=22.4 unit=mm
